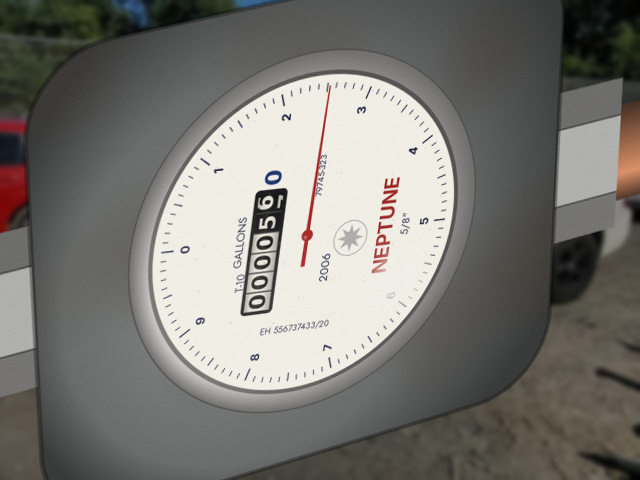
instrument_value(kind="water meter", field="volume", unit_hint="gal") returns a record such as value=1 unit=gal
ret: value=562.5 unit=gal
